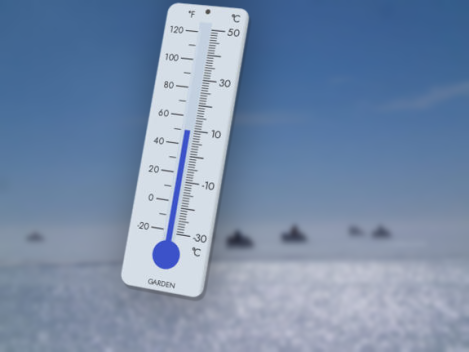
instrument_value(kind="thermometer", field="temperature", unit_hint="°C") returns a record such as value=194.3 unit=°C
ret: value=10 unit=°C
